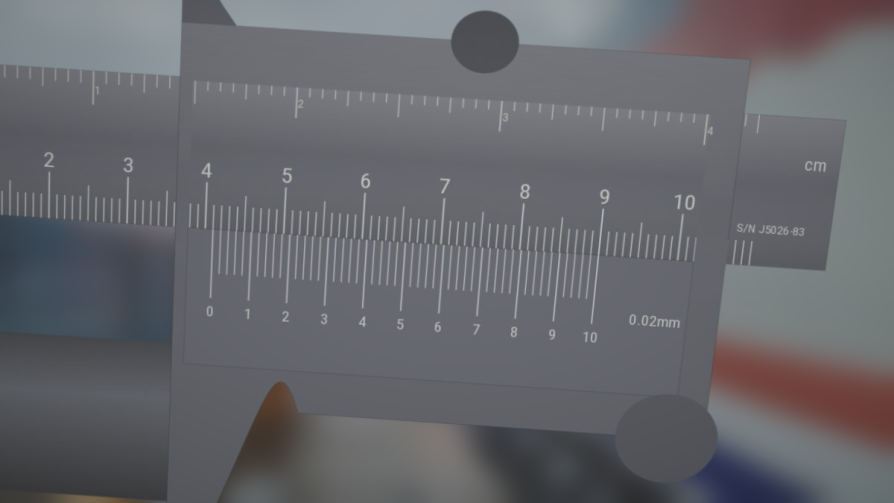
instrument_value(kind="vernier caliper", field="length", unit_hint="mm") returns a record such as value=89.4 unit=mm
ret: value=41.0 unit=mm
